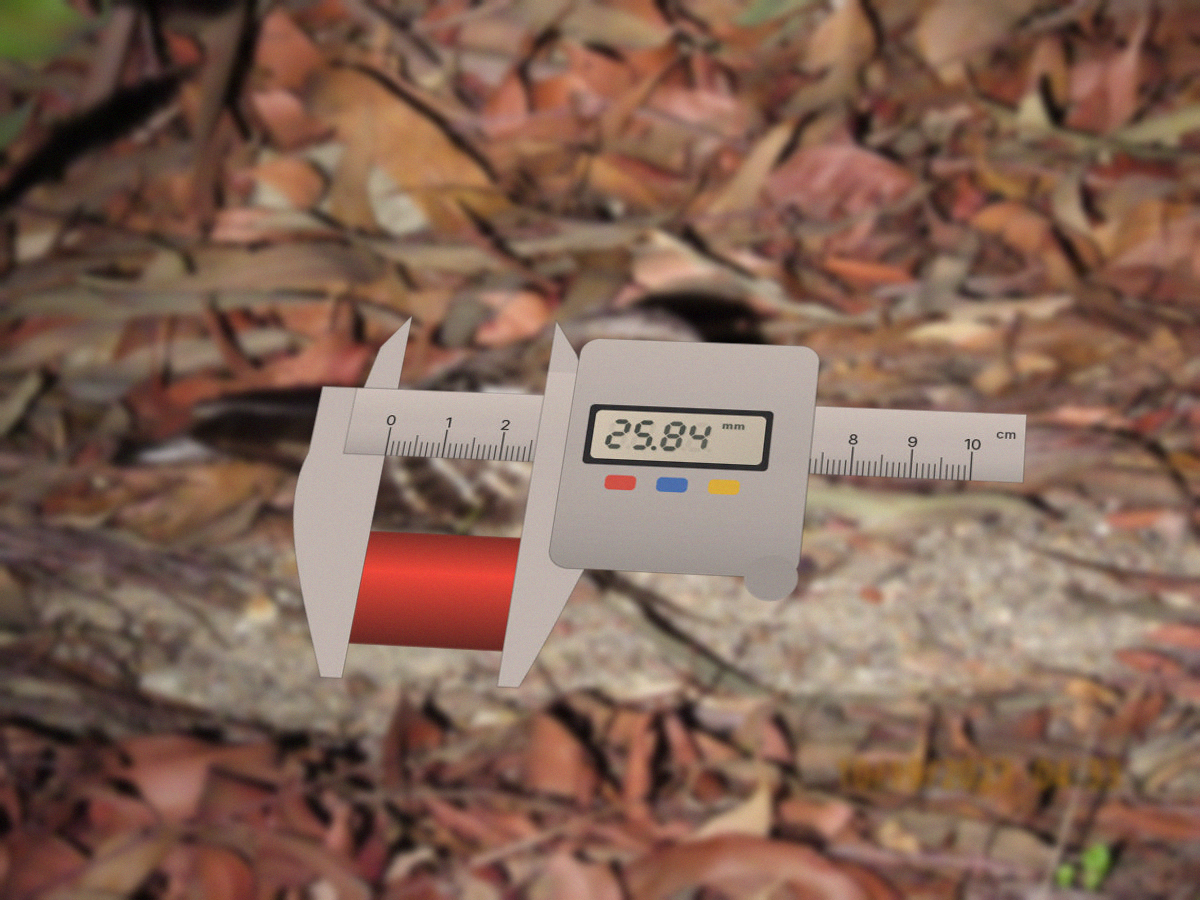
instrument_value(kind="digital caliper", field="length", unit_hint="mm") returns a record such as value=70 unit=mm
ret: value=25.84 unit=mm
